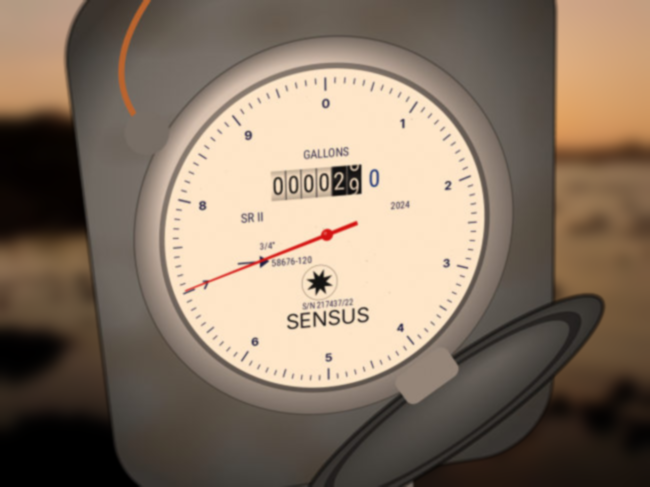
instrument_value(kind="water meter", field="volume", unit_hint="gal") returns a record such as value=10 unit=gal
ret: value=287.0 unit=gal
